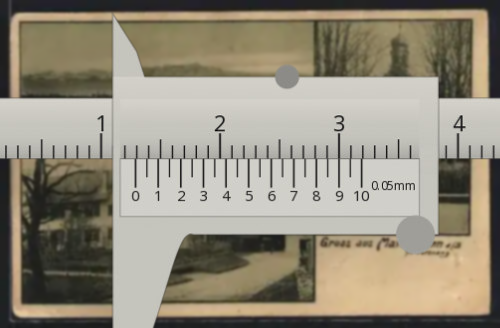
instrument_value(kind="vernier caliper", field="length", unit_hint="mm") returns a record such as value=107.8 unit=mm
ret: value=12.9 unit=mm
